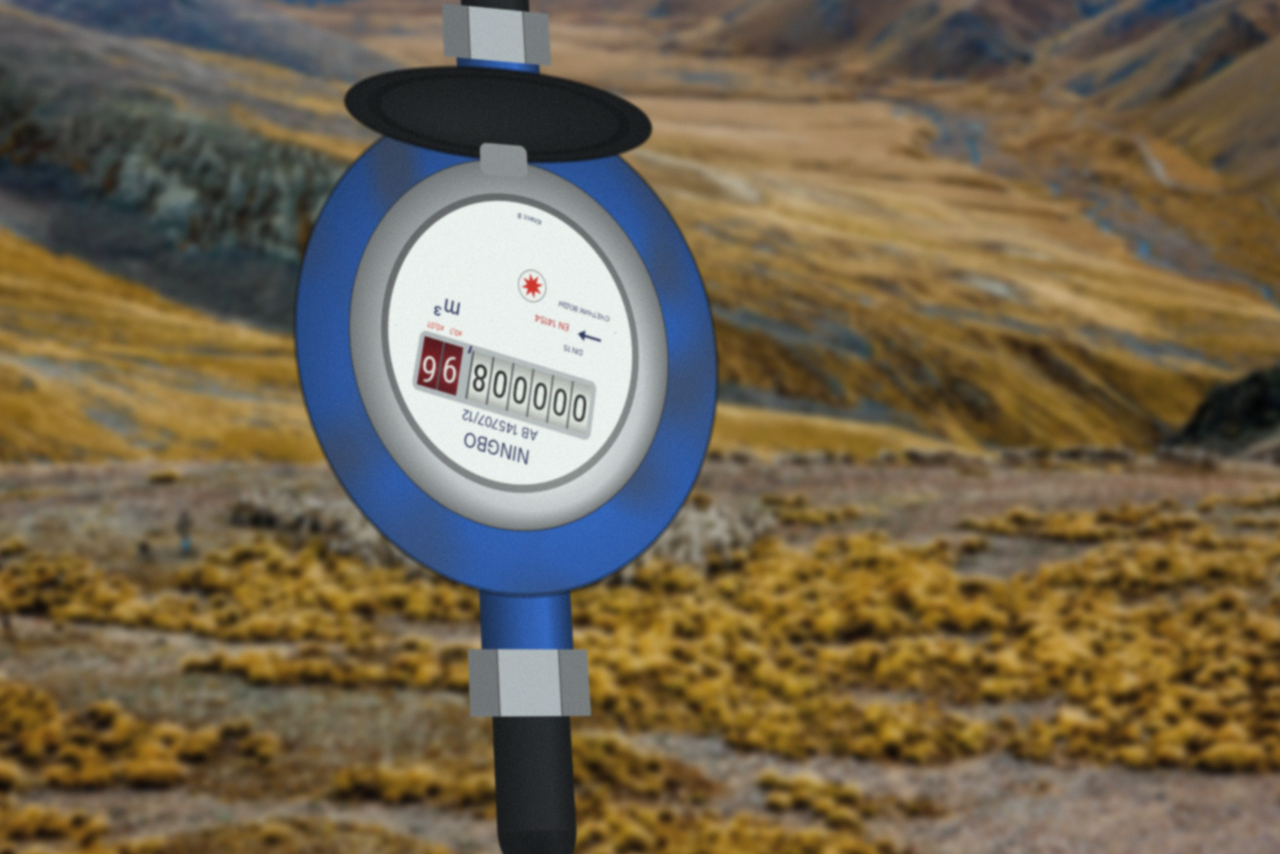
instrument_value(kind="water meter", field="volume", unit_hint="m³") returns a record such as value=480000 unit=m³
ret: value=8.96 unit=m³
